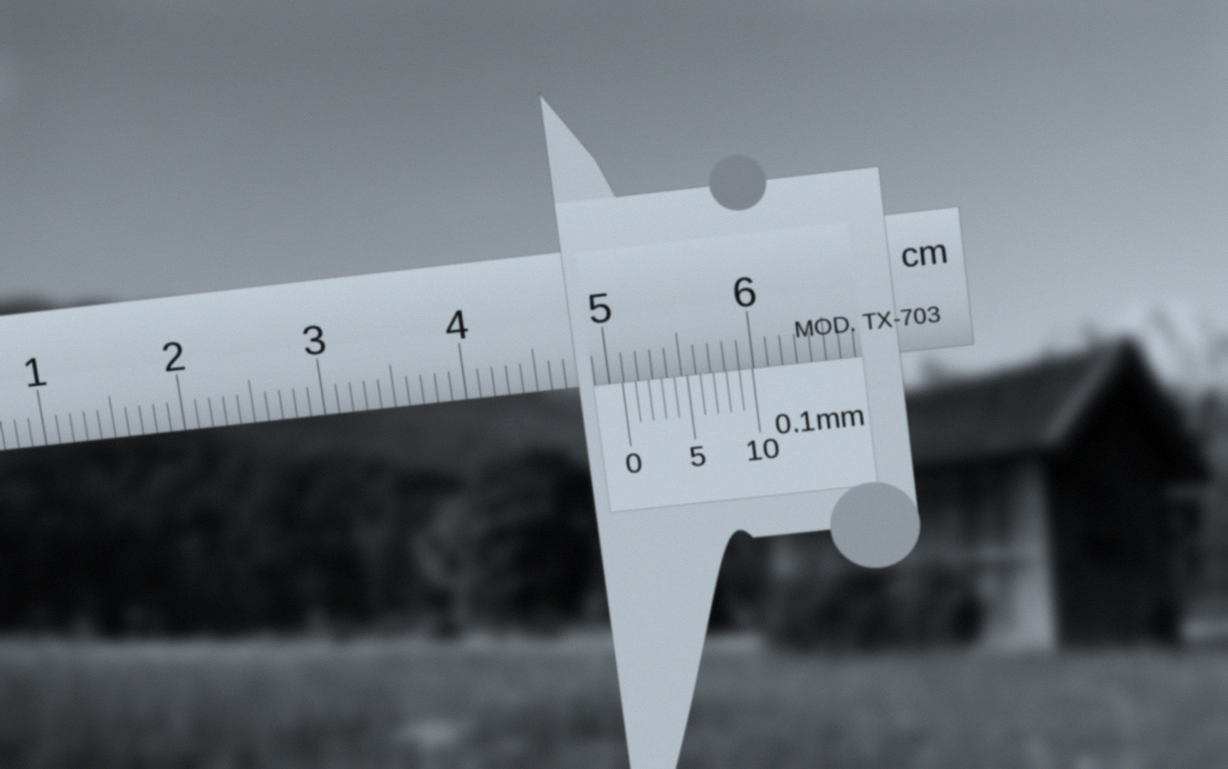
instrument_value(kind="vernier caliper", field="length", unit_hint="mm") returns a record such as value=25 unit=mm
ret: value=50.9 unit=mm
